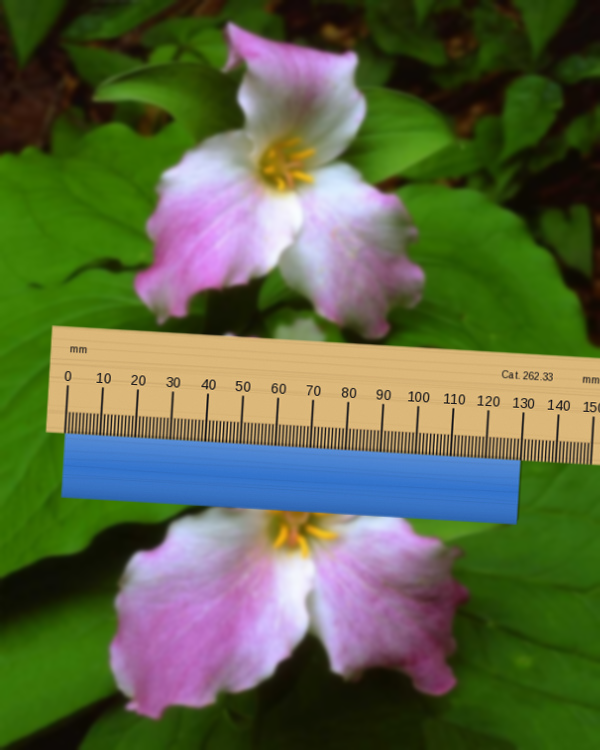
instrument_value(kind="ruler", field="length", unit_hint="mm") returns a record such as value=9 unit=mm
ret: value=130 unit=mm
